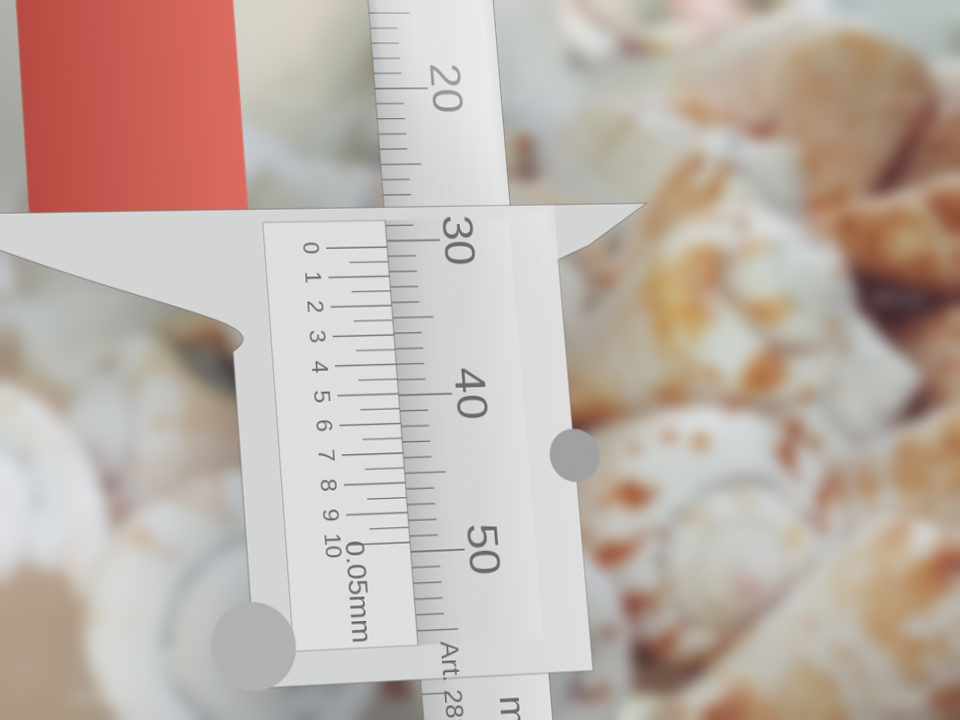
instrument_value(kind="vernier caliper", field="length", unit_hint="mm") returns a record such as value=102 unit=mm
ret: value=30.4 unit=mm
